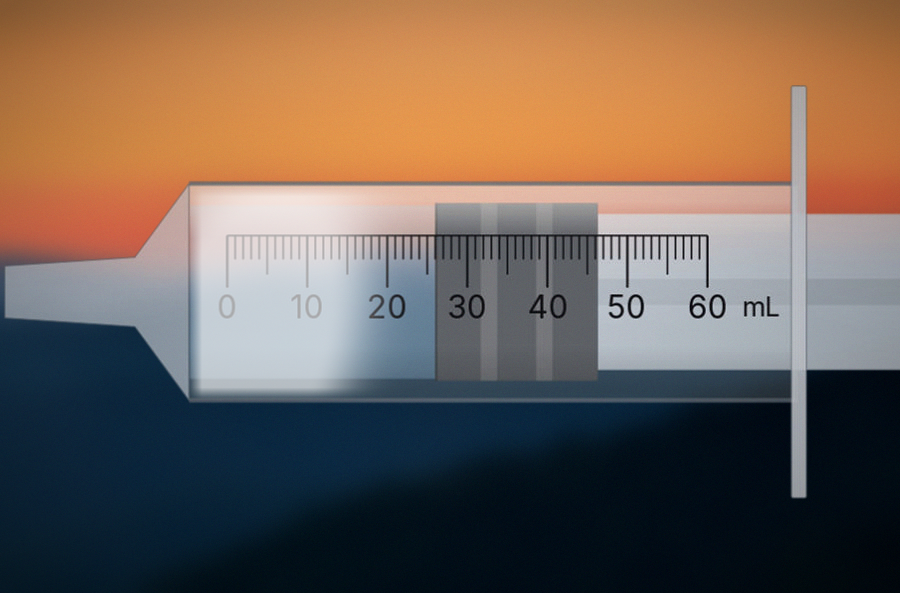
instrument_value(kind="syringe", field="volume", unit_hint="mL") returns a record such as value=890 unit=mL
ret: value=26 unit=mL
